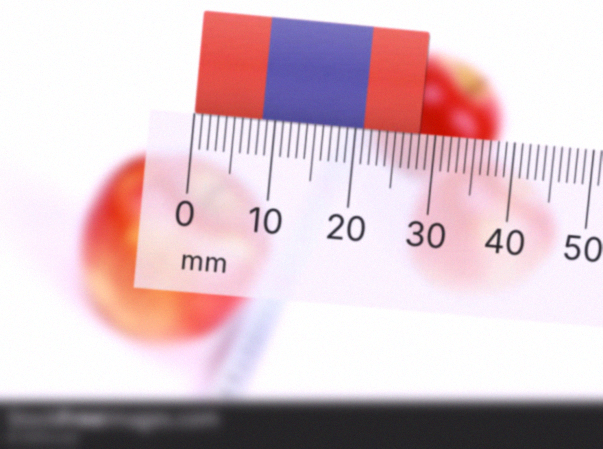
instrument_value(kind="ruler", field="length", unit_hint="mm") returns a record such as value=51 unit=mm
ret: value=28 unit=mm
